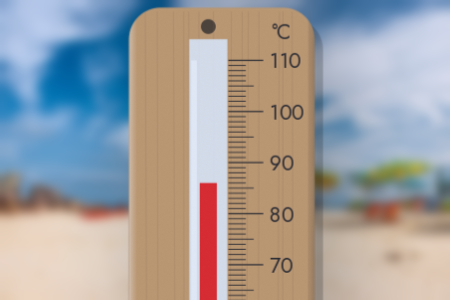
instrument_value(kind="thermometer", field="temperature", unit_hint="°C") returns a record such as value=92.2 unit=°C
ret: value=86 unit=°C
